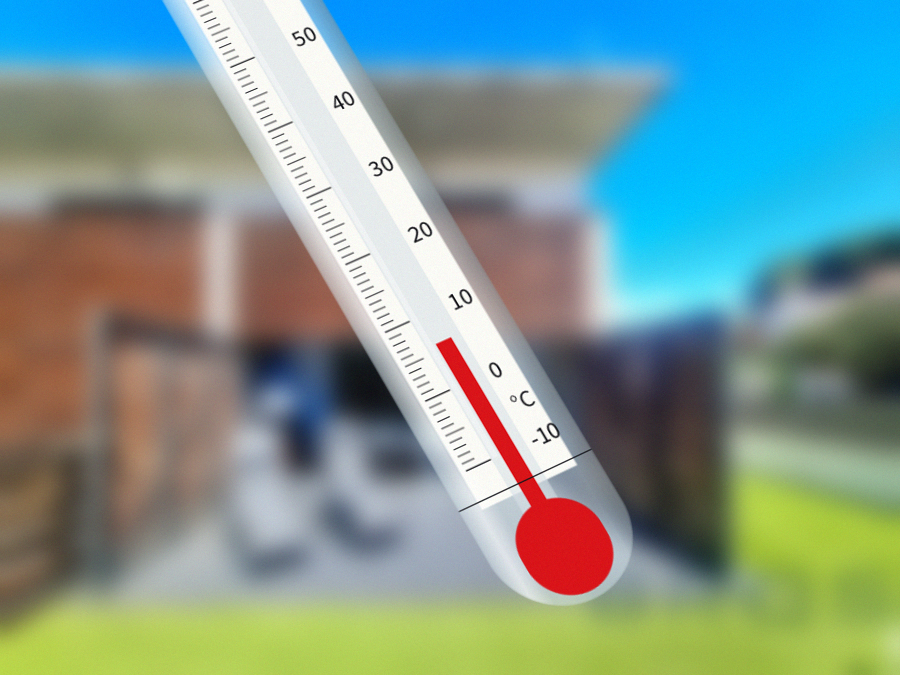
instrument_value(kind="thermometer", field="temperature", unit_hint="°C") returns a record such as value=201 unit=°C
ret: value=6 unit=°C
